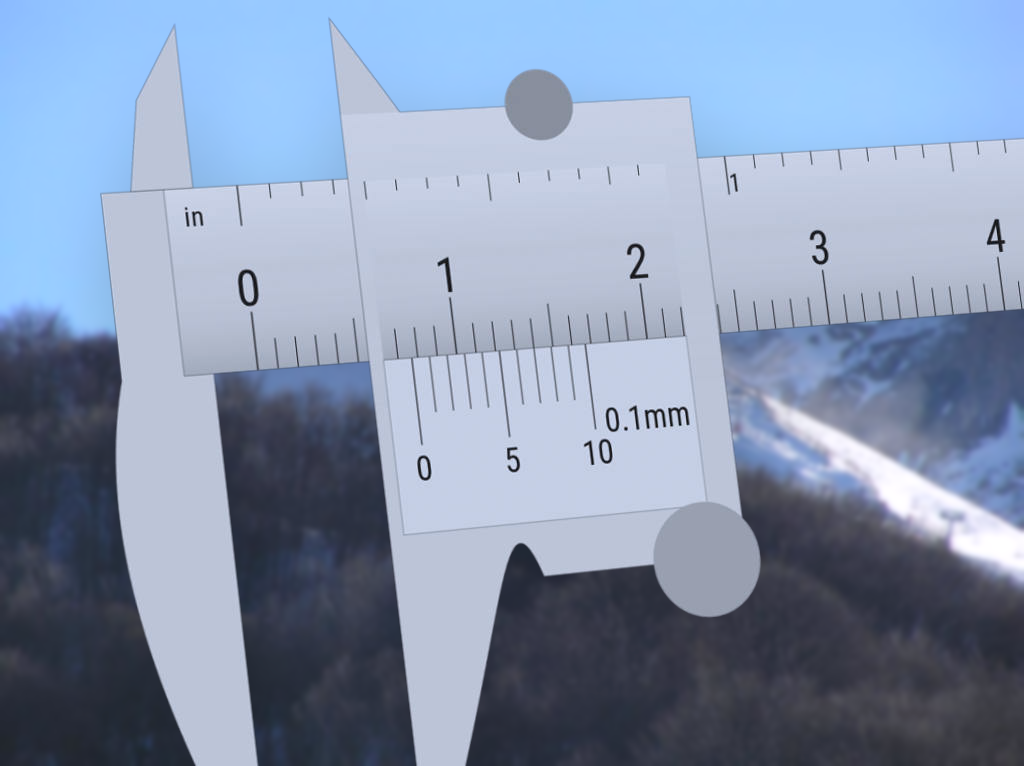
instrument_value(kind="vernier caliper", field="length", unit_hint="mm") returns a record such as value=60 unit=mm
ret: value=7.7 unit=mm
